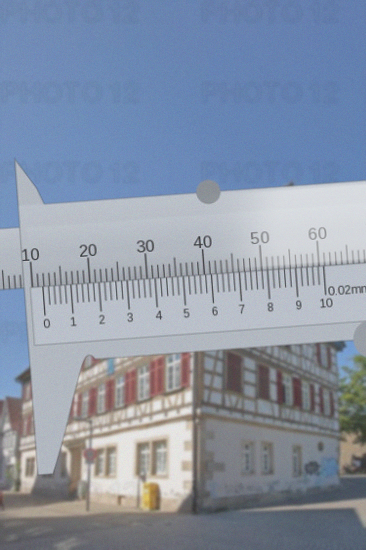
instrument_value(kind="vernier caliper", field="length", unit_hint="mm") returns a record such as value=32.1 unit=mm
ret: value=11.8 unit=mm
